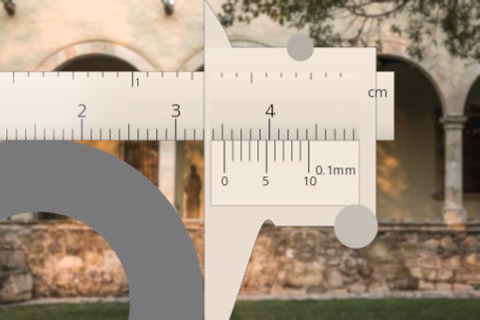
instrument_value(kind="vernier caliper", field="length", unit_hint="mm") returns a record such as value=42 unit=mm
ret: value=35.2 unit=mm
